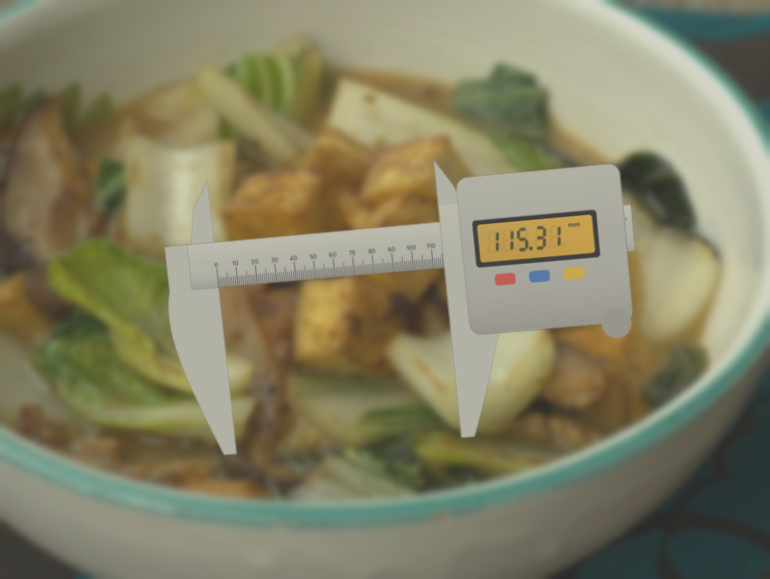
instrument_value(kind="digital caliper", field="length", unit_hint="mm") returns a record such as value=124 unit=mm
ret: value=115.31 unit=mm
